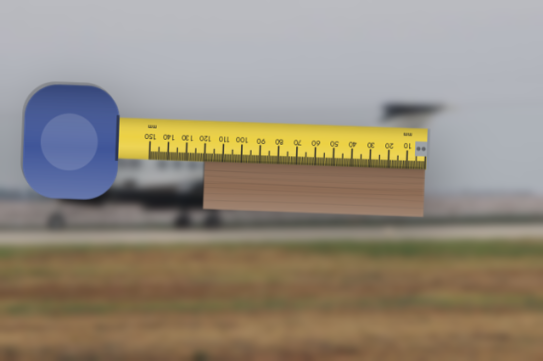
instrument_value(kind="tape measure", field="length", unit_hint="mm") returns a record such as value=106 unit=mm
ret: value=120 unit=mm
